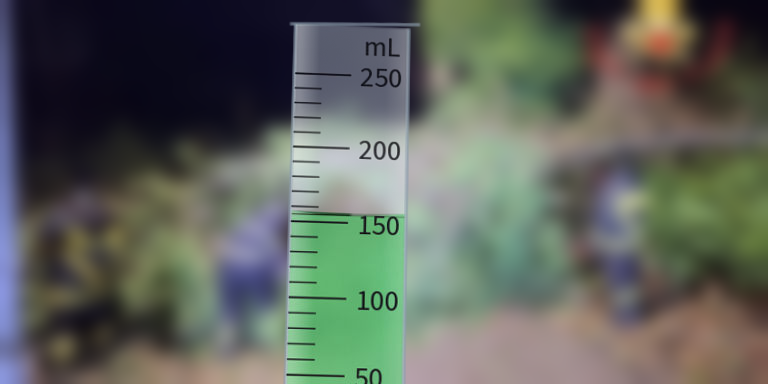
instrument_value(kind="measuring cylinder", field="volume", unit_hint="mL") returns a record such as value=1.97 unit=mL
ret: value=155 unit=mL
